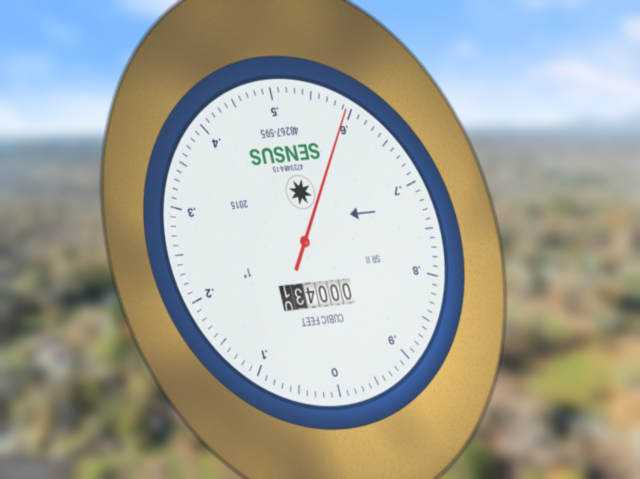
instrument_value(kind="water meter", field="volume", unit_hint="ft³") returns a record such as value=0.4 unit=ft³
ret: value=430.59 unit=ft³
